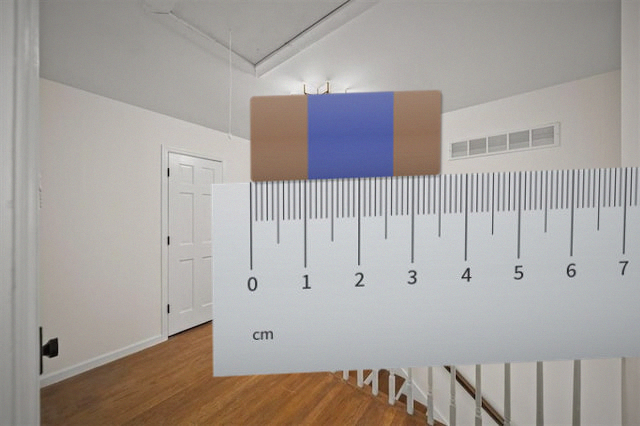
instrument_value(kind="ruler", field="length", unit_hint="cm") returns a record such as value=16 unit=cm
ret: value=3.5 unit=cm
